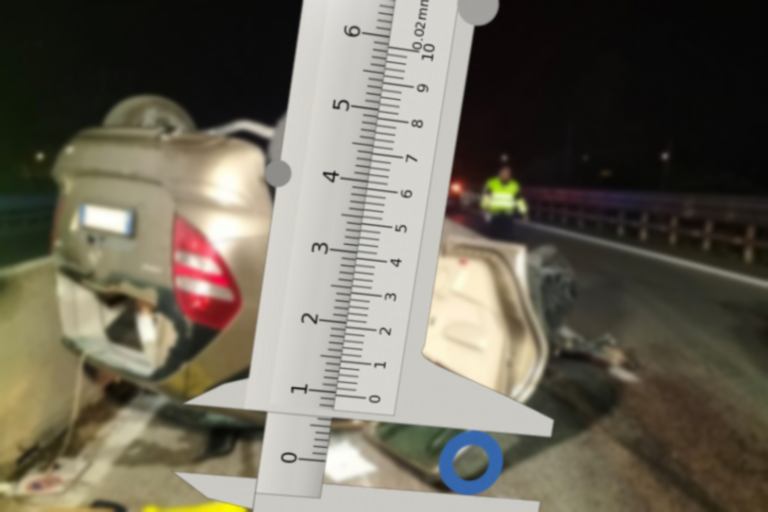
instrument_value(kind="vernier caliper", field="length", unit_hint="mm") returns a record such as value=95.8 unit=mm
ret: value=9.6 unit=mm
